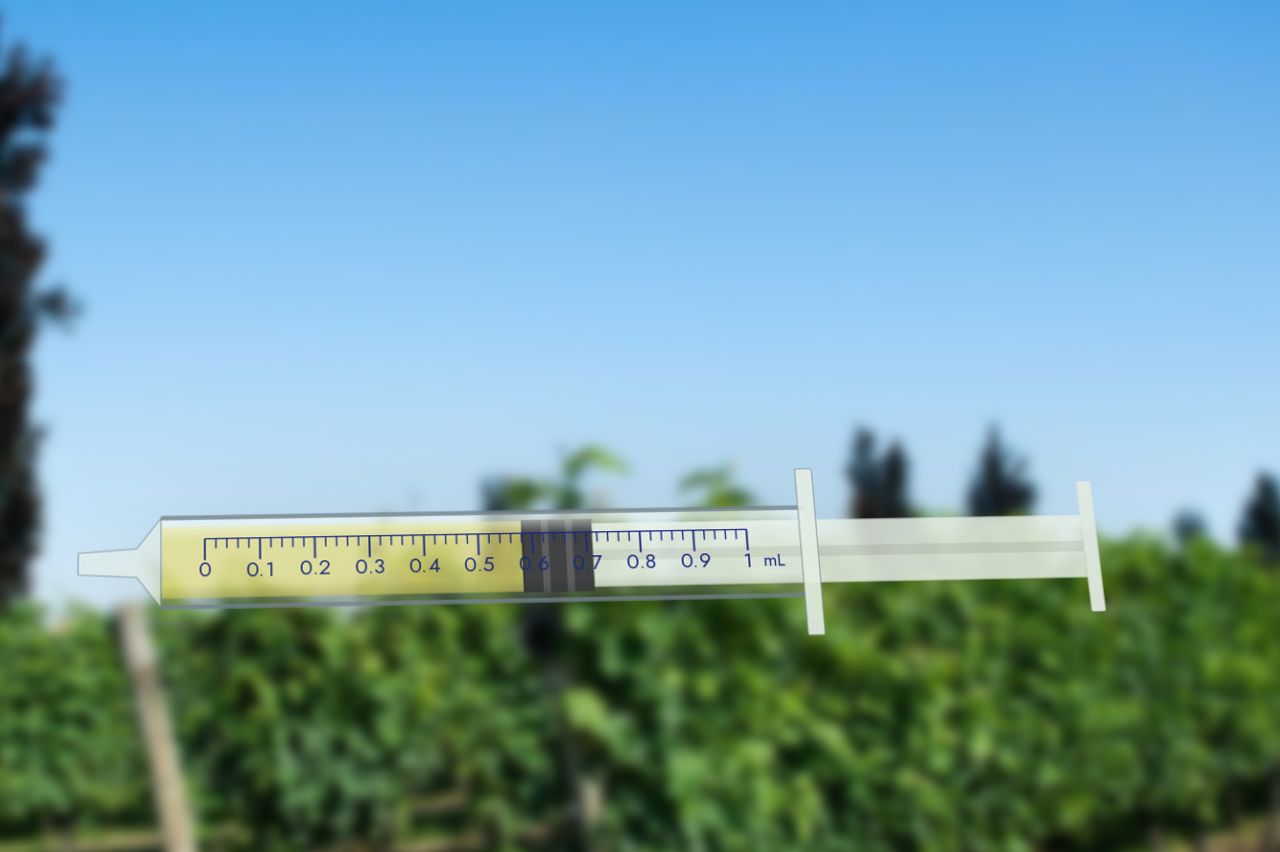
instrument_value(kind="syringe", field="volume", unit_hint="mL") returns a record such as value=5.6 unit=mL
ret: value=0.58 unit=mL
